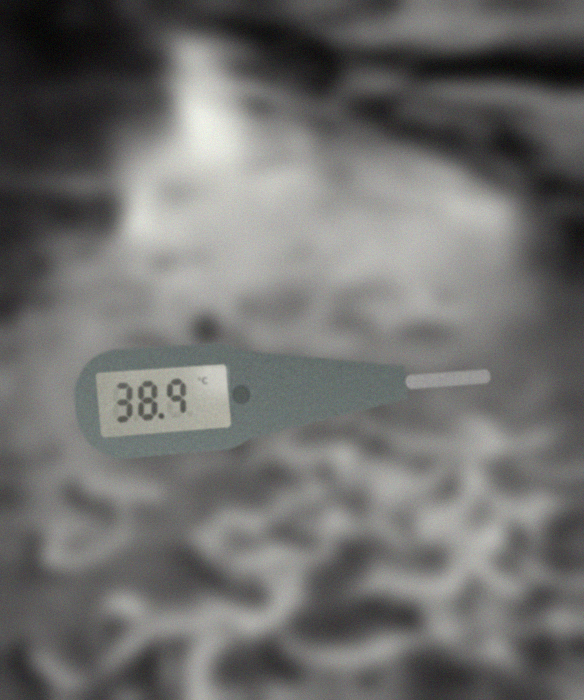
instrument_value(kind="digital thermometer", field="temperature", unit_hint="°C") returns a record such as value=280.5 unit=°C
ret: value=38.9 unit=°C
